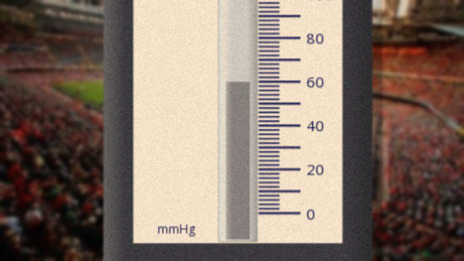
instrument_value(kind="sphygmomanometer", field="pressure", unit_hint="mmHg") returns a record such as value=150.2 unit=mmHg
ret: value=60 unit=mmHg
